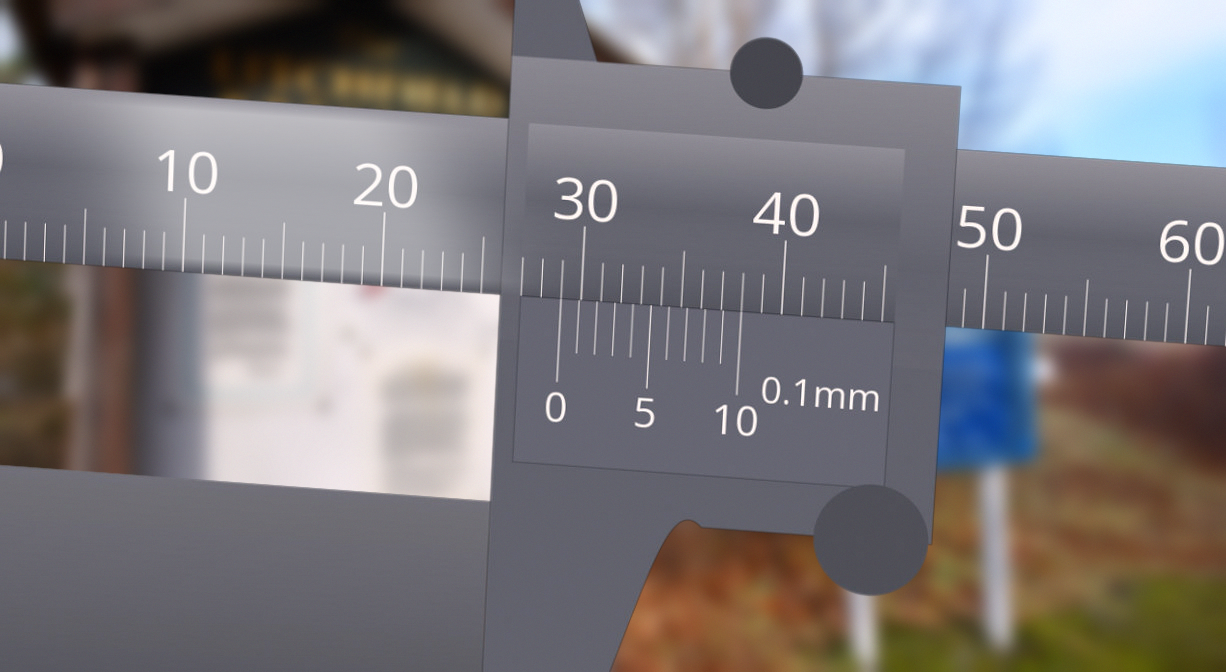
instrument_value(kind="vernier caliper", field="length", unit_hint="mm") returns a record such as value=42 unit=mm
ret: value=29.0 unit=mm
